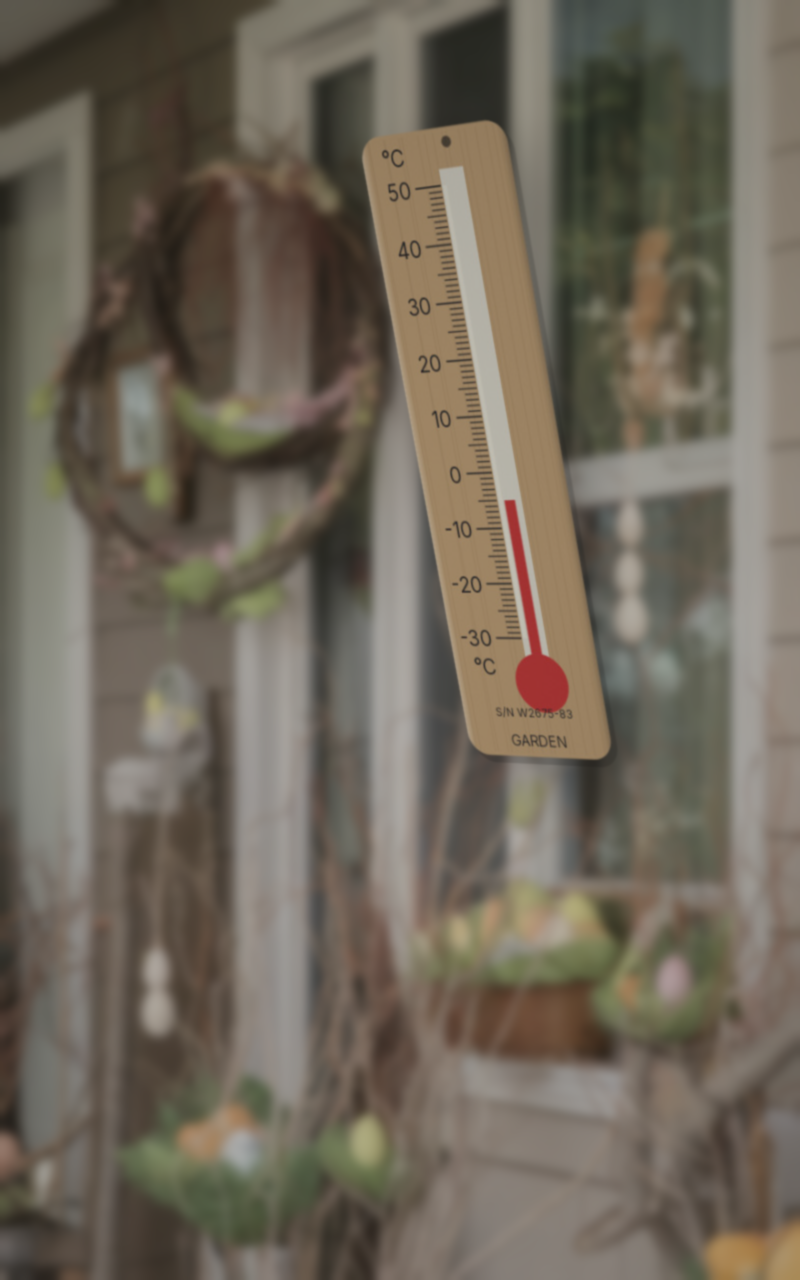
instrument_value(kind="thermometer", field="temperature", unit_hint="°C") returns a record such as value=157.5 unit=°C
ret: value=-5 unit=°C
